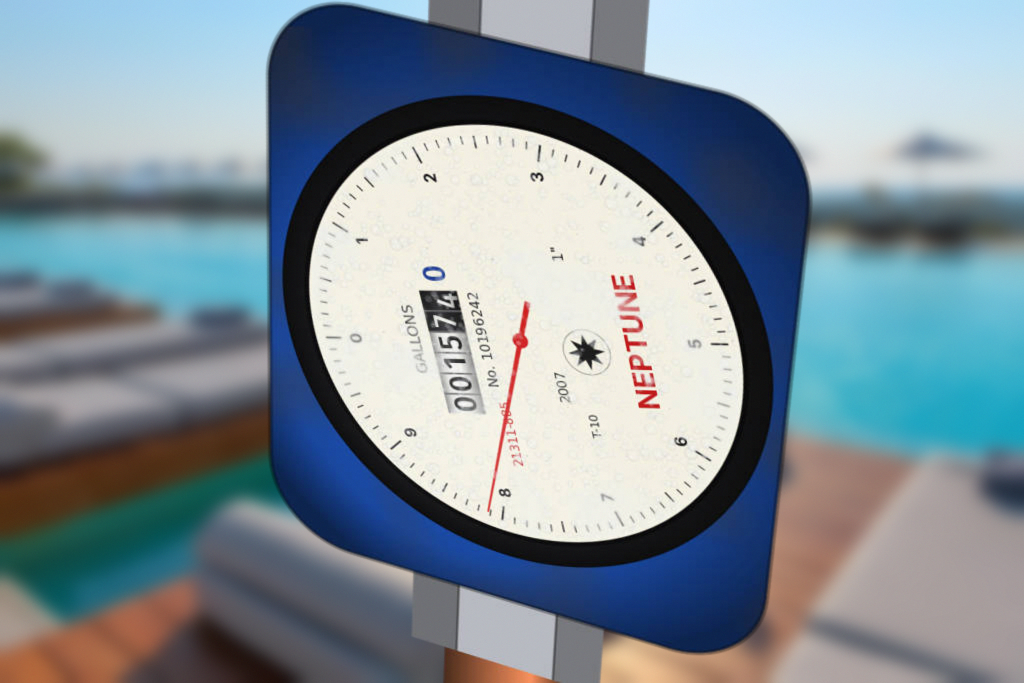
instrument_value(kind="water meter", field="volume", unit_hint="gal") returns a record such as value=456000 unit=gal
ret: value=15738.1 unit=gal
